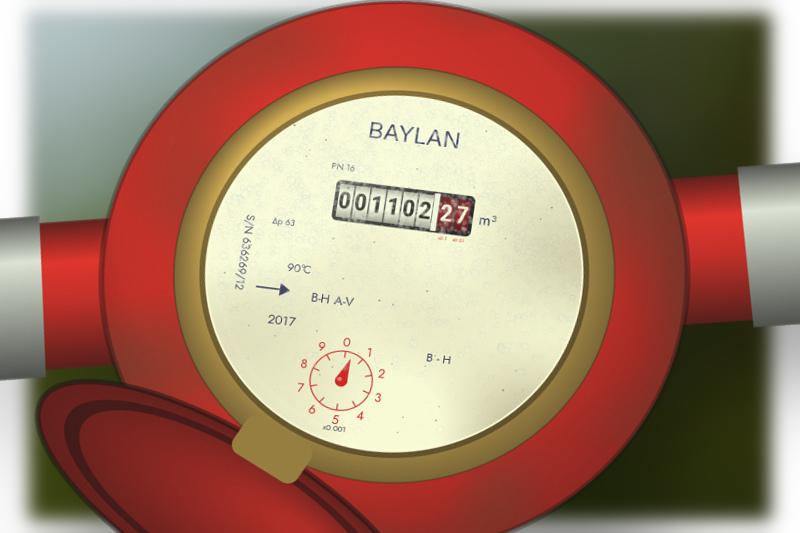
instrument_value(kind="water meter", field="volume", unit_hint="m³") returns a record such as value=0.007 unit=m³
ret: value=1102.270 unit=m³
